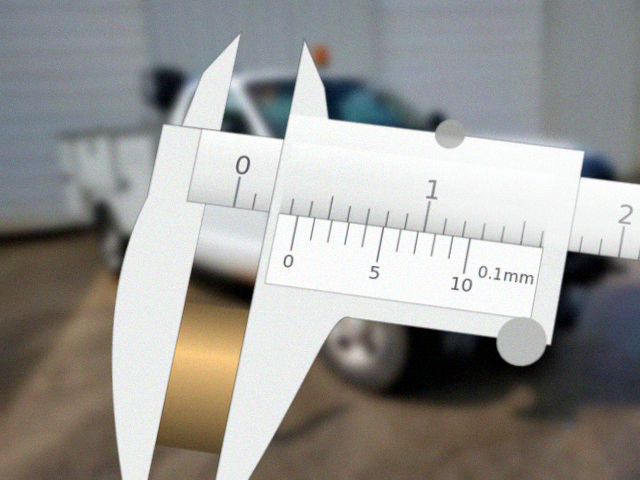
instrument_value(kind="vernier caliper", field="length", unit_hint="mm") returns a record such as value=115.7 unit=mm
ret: value=3.4 unit=mm
